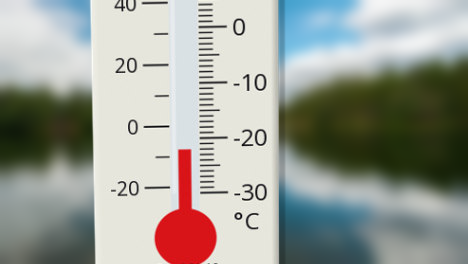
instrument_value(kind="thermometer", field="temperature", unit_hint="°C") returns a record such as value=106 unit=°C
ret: value=-22 unit=°C
